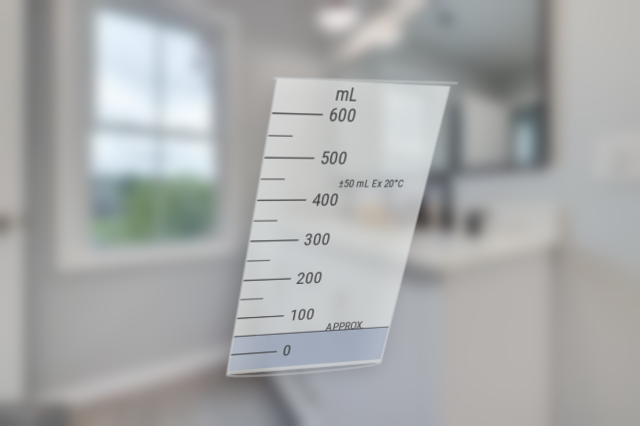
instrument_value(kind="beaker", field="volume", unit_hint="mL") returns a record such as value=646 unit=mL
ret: value=50 unit=mL
